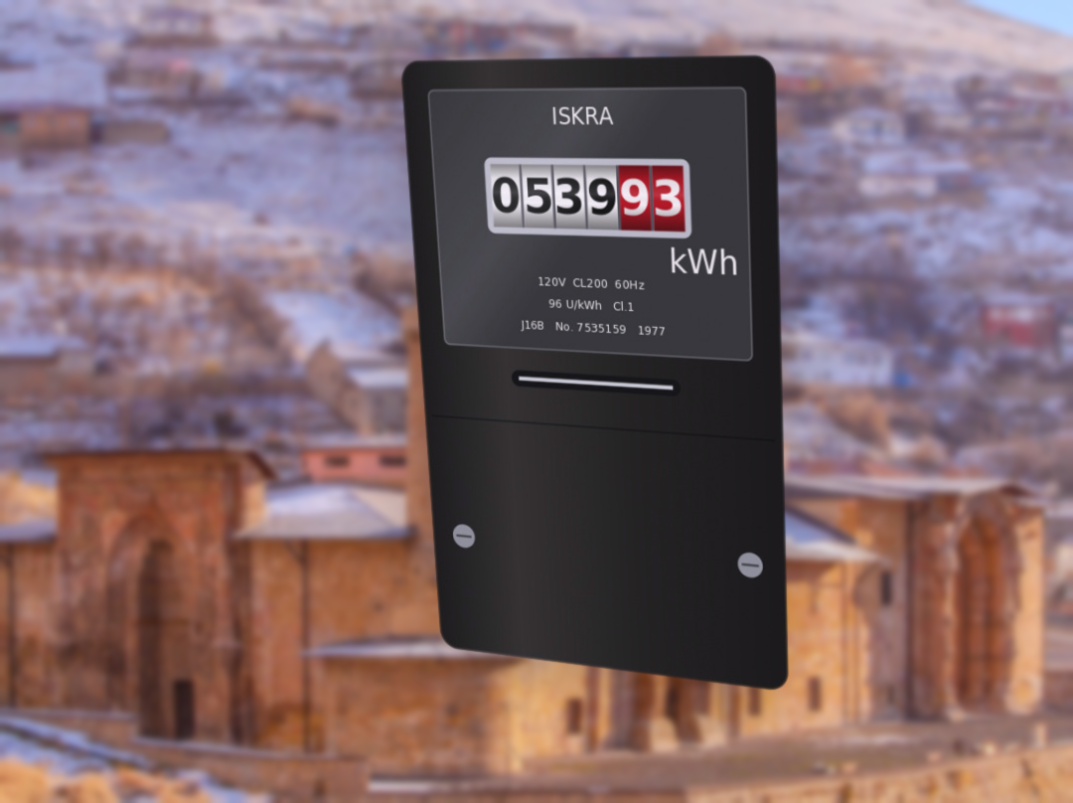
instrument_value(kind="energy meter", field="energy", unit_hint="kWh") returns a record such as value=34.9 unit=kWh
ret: value=539.93 unit=kWh
